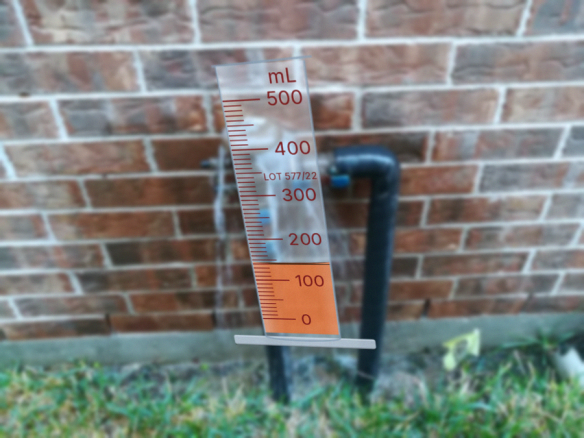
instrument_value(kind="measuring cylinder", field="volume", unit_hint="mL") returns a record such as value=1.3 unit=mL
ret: value=140 unit=mL
